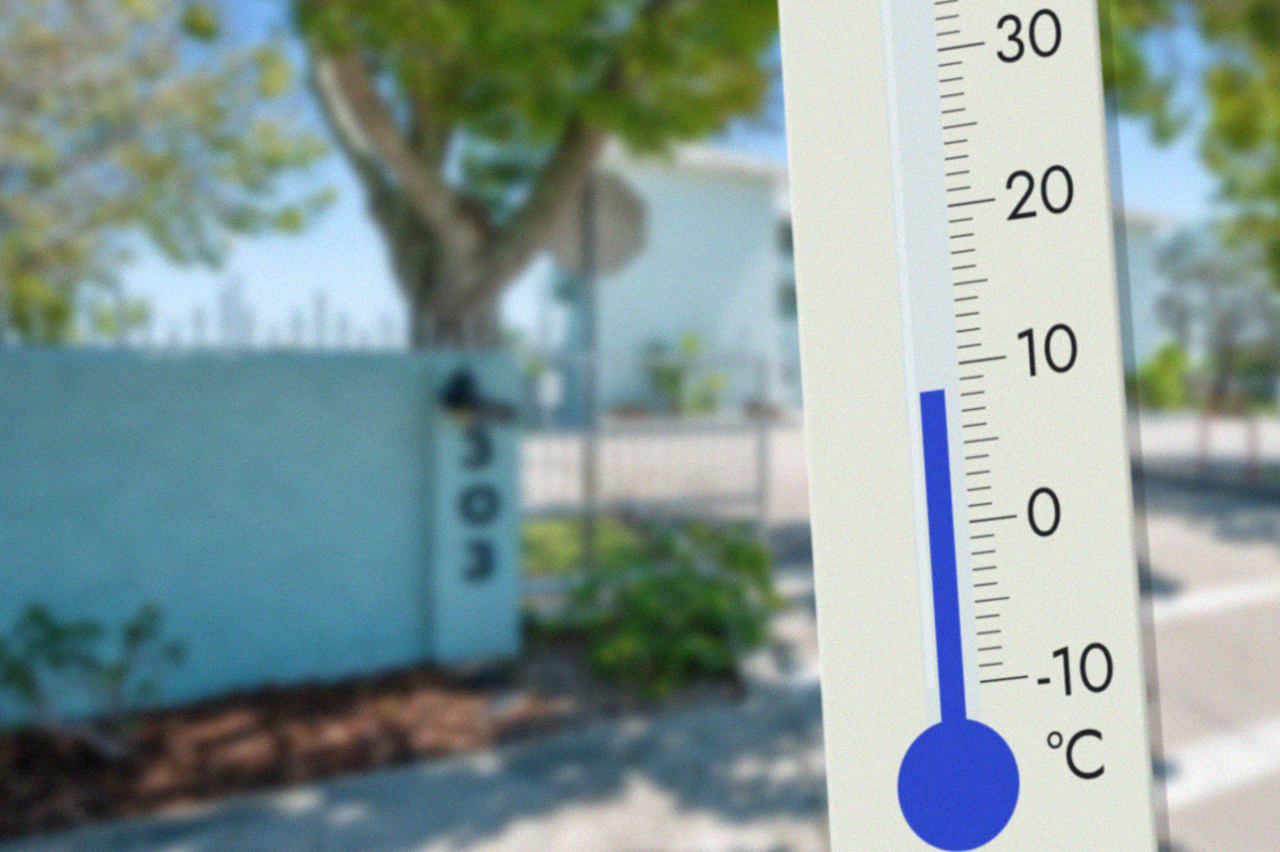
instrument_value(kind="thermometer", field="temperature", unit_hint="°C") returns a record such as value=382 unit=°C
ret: value=8.5 unit=°C
